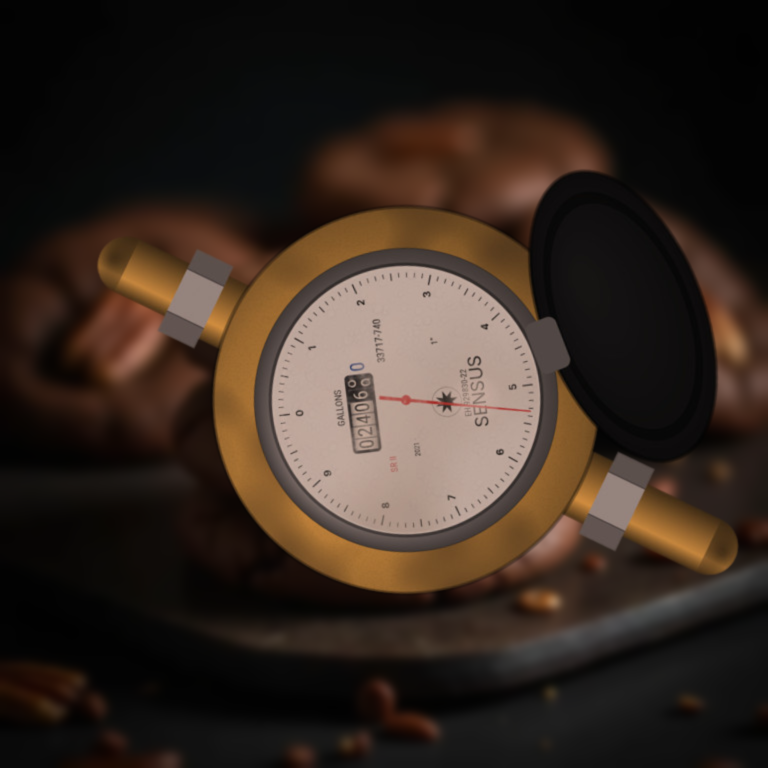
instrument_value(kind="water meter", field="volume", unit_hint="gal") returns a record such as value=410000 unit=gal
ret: value=240685.3 unit=gal
